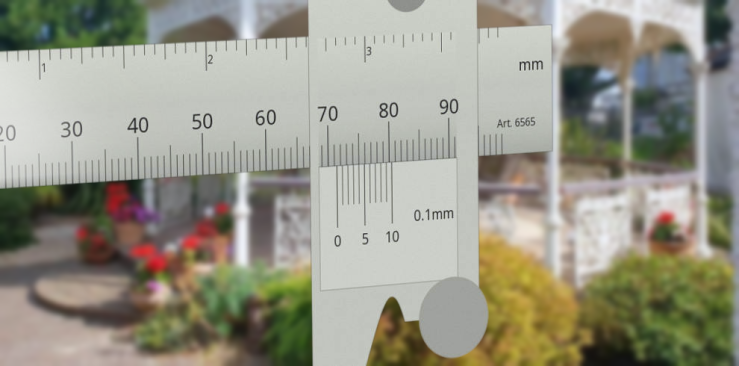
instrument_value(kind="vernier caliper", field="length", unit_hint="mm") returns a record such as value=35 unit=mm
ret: value=71.4 unit=mm
